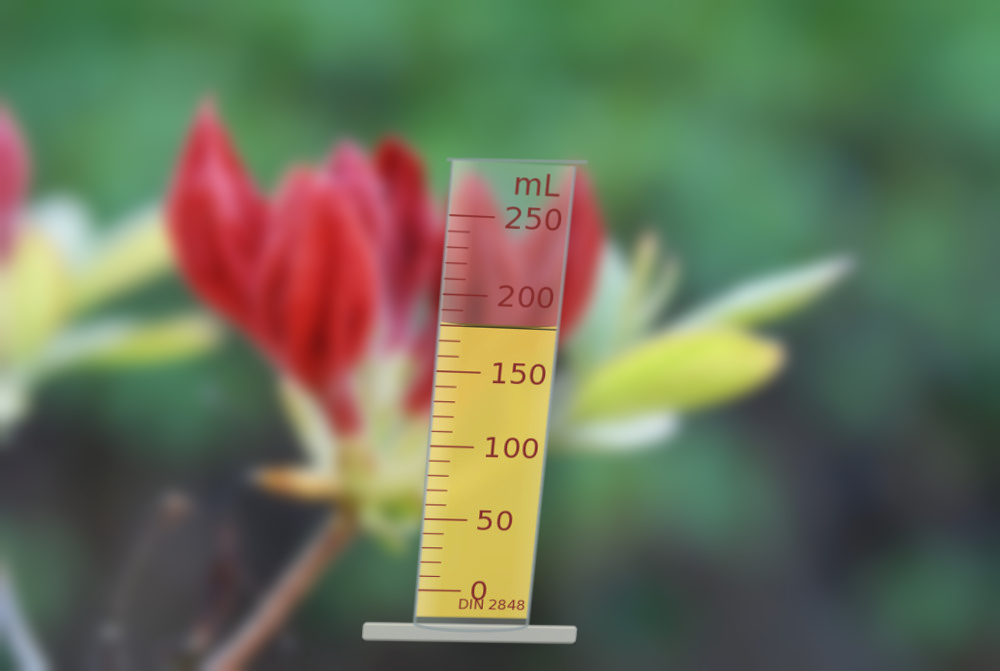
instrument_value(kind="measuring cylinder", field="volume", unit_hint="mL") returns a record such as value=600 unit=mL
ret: value=180 unit=mL
